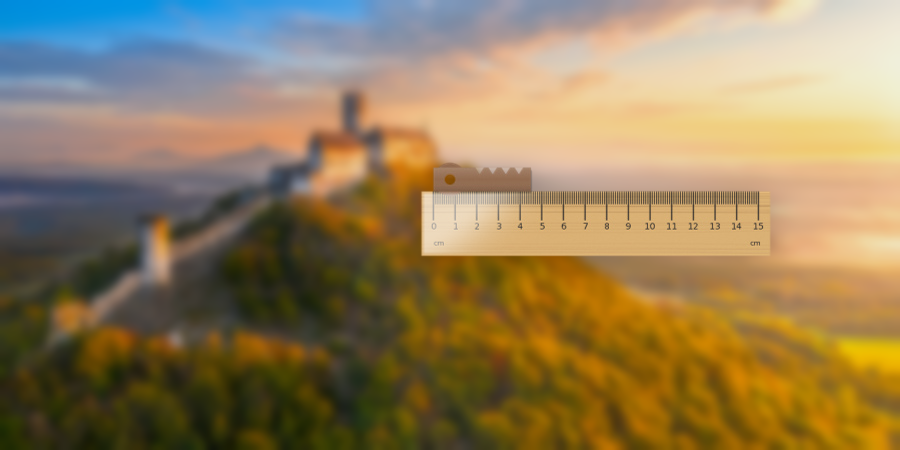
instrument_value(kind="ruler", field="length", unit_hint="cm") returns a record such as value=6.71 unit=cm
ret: value=4.5 unit=cm
